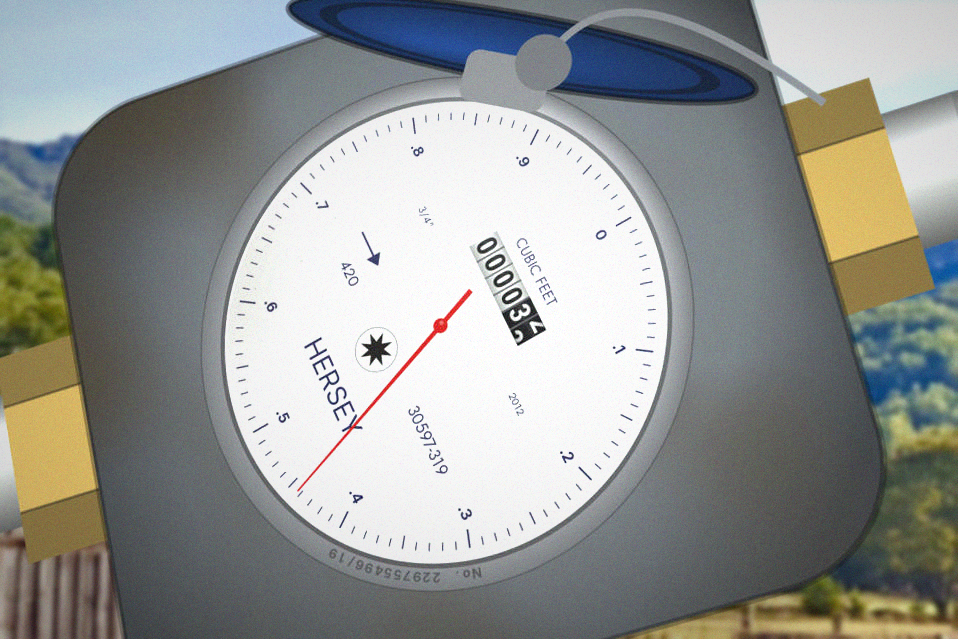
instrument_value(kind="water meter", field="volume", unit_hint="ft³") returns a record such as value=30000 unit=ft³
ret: value=32.44 unit=ft³
